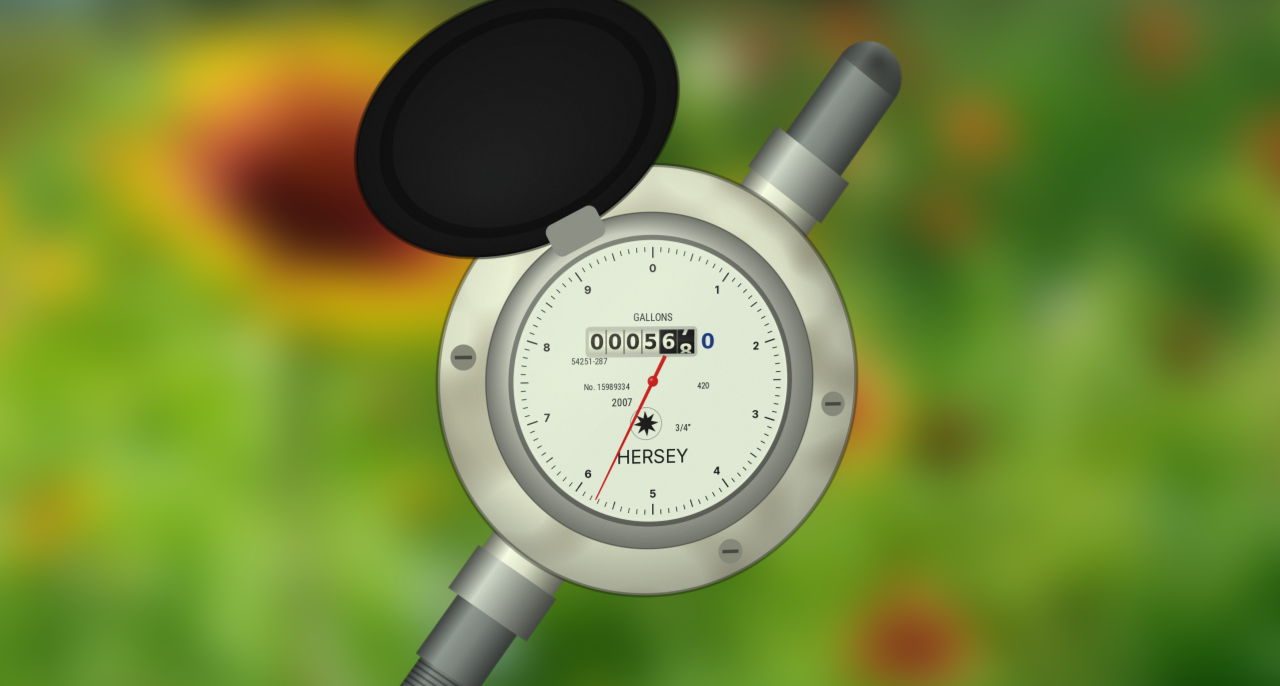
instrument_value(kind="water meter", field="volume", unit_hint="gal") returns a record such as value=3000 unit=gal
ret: value=5675.7 unit=gal
